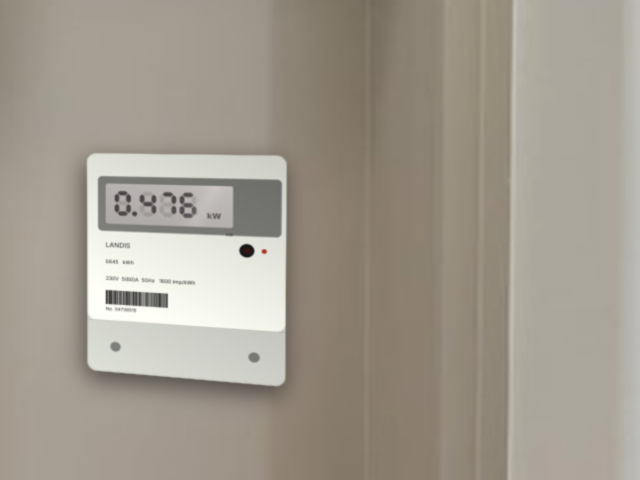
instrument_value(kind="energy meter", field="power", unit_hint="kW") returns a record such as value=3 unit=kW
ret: value=0.476 unit=kW
